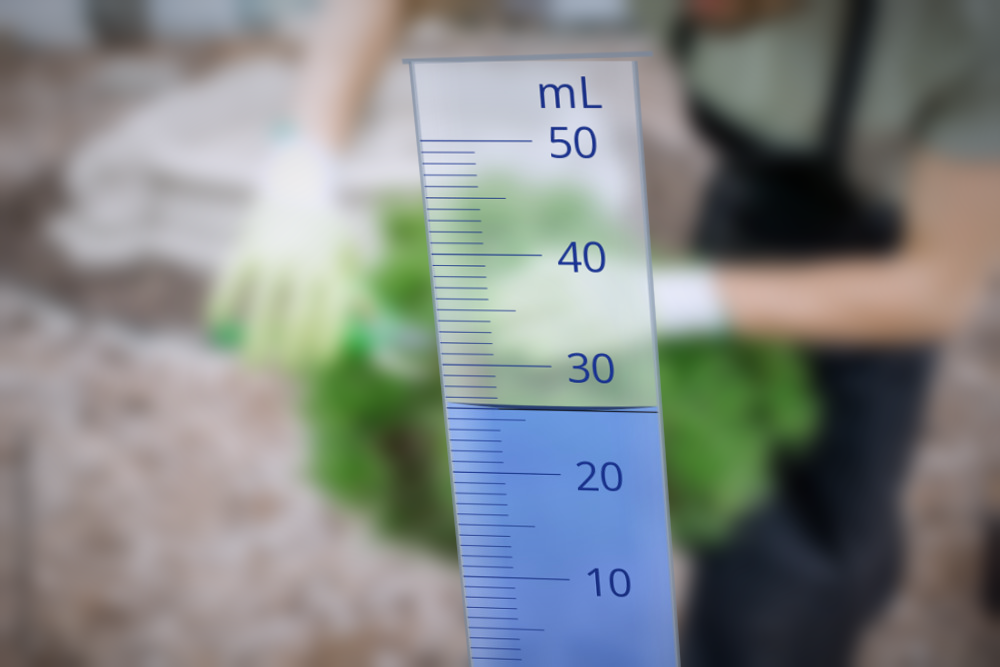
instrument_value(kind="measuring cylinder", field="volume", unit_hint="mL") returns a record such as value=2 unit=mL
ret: value=26 unit=mL
